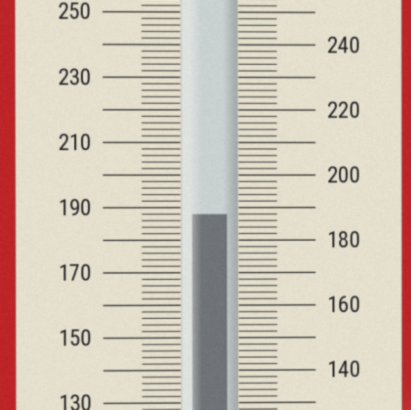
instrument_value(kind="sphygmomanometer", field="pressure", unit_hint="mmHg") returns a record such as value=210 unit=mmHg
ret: value=188 unit=mmHg
